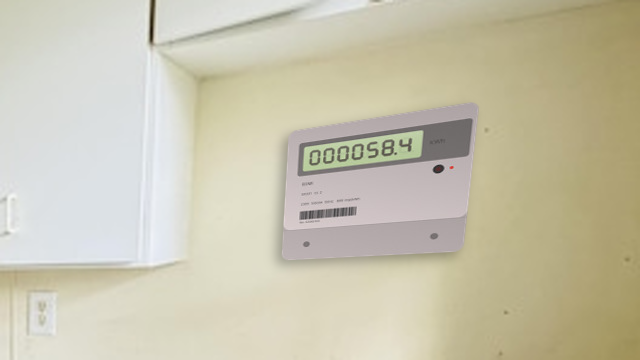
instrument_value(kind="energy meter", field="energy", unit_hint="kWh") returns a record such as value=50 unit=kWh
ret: value=58.4 unit=kWh
